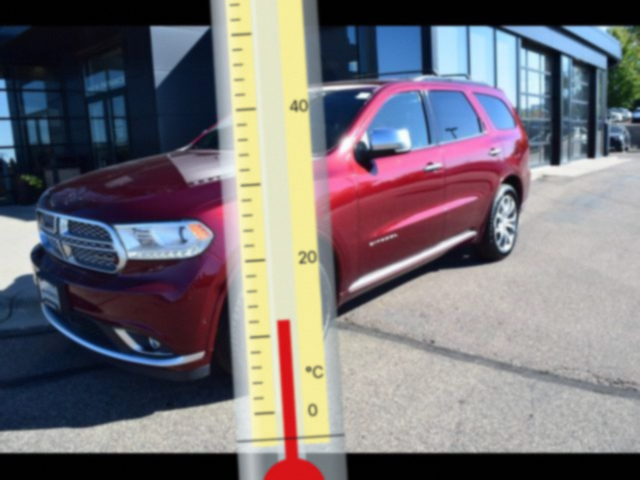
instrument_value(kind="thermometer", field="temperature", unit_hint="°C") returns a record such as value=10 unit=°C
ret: value=12 unit=°C
